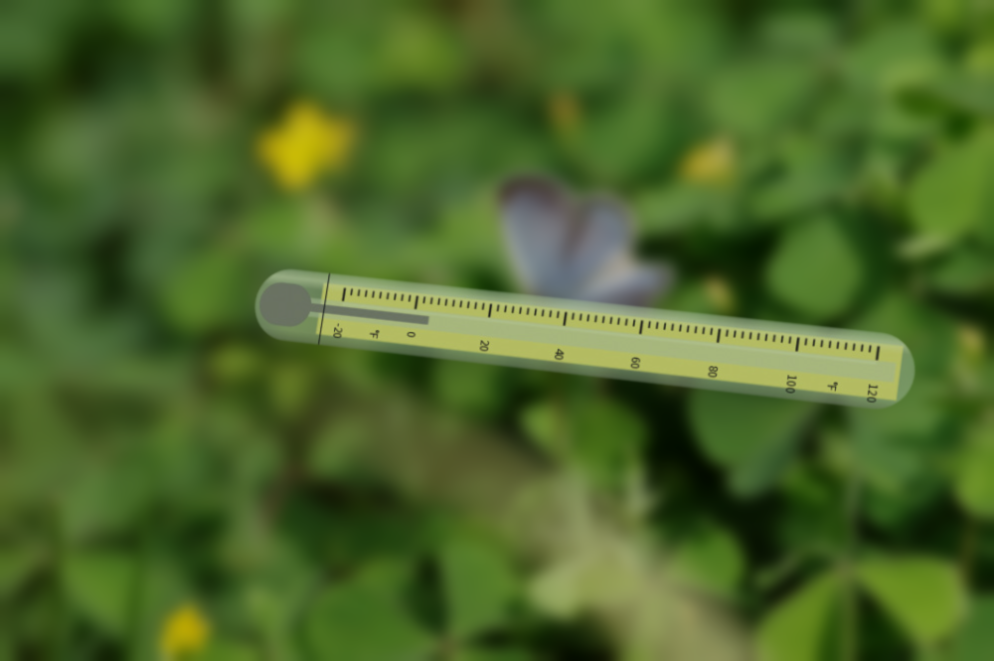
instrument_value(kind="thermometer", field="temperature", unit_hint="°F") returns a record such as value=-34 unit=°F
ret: value=4 unit=°F
